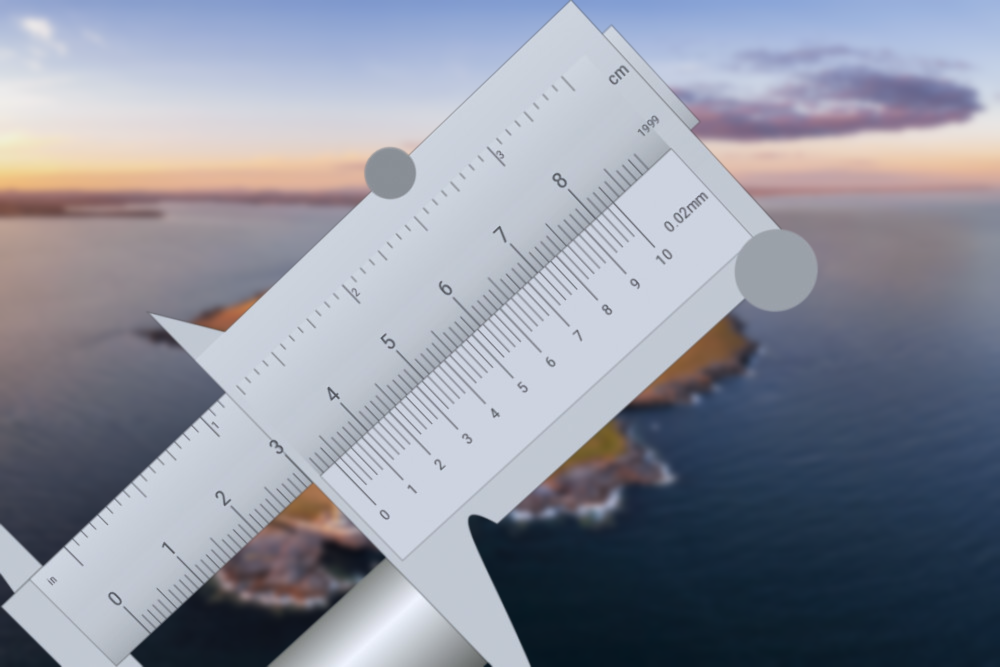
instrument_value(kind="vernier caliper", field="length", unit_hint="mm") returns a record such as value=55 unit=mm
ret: value=34.0 unit=mm
